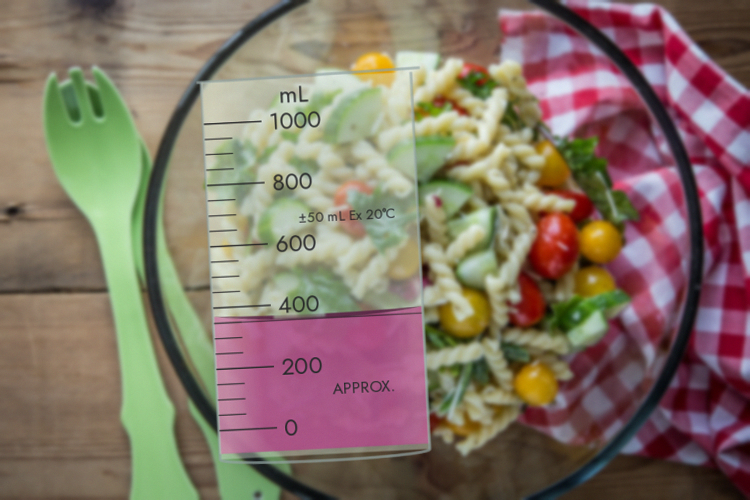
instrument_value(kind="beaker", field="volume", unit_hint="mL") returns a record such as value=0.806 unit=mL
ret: value=350 unit=mL
